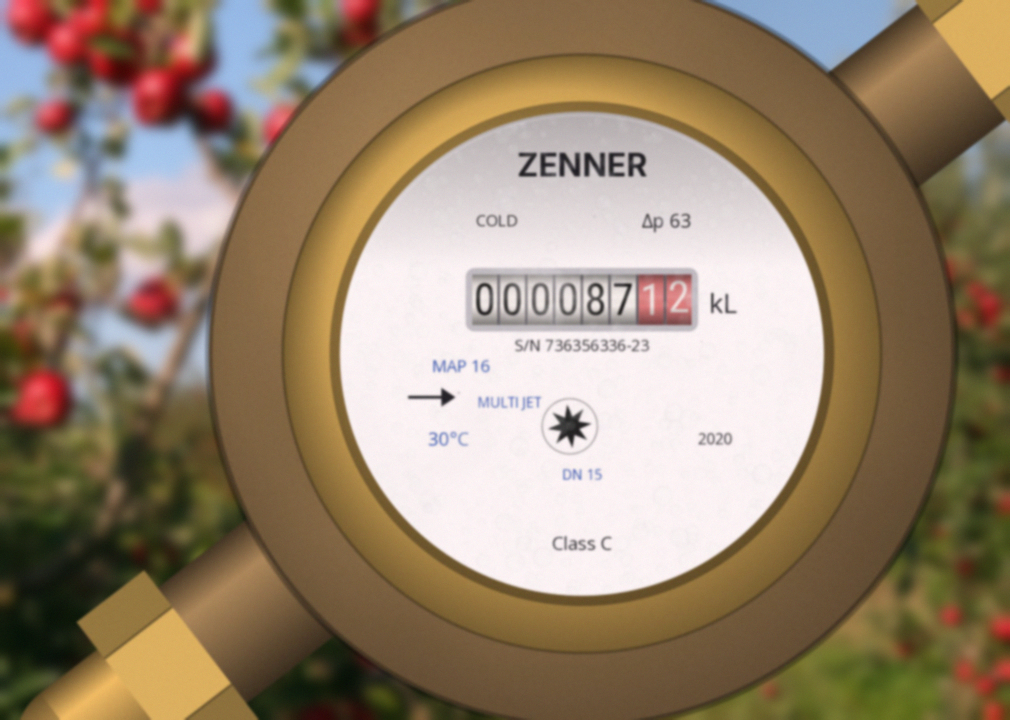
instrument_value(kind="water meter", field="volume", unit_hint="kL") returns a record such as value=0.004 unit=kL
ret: value=87.12 unit=kL
